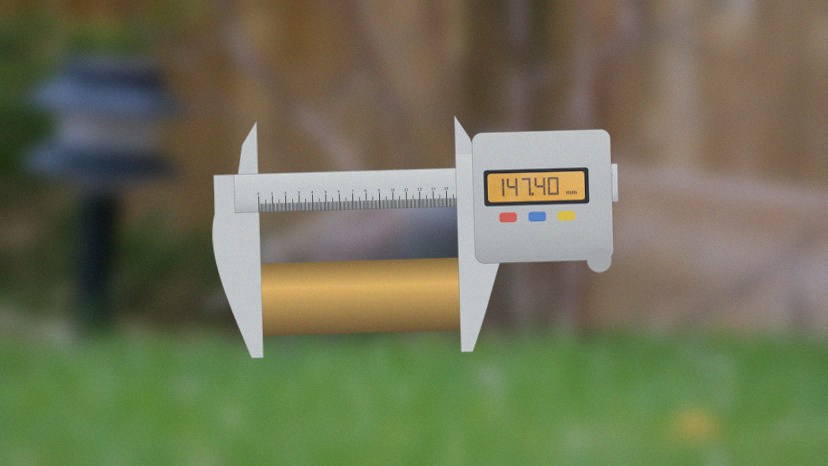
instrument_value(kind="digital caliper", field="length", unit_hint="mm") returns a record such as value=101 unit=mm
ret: value=147.40 unit=mm
